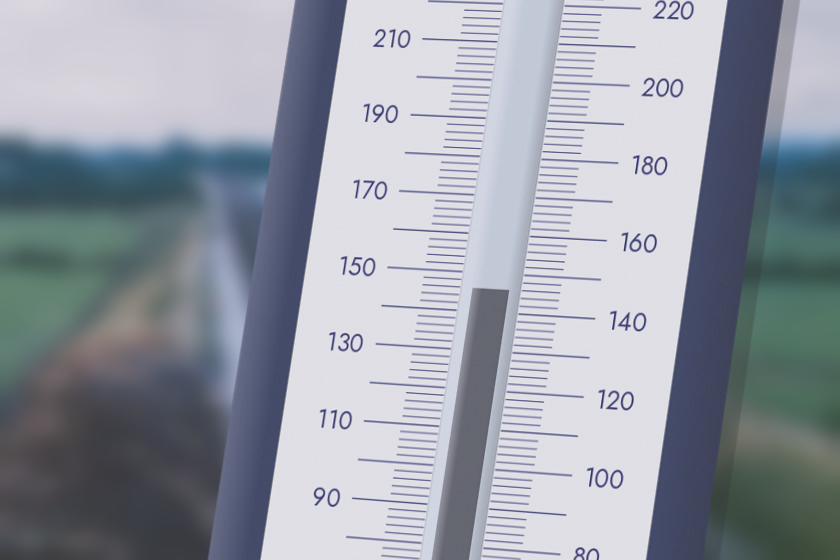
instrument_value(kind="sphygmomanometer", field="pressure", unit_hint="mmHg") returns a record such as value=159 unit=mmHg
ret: value=146 unit=mmHg
